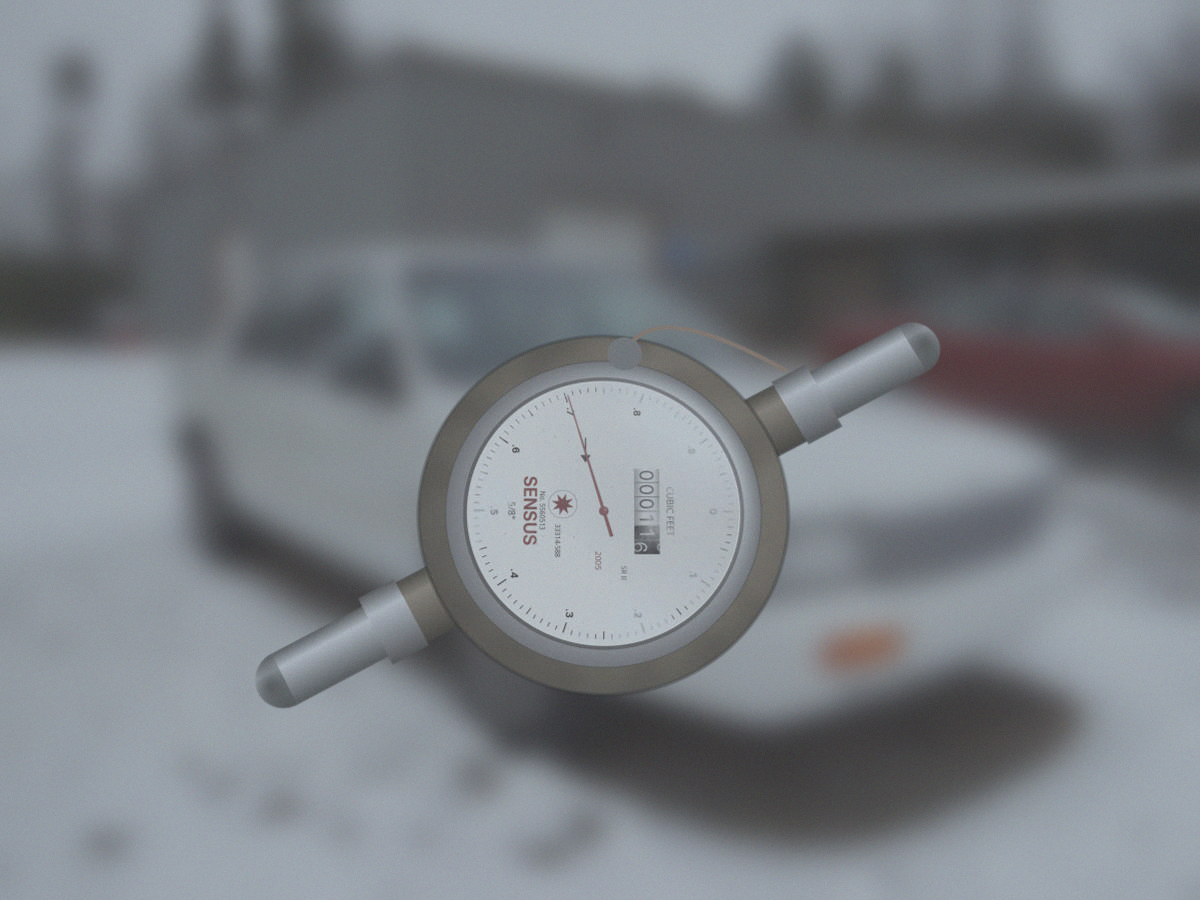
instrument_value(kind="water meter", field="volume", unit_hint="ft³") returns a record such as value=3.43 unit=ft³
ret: value=115.70 unit=ft³
